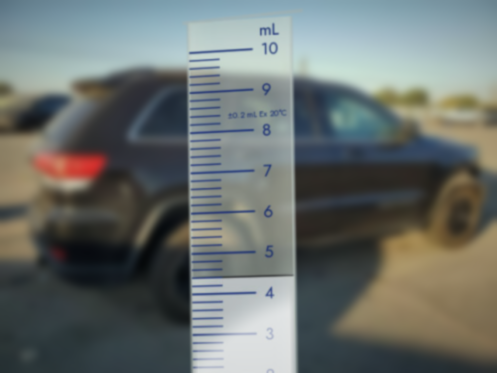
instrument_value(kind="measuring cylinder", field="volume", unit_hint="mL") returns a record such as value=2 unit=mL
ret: value=4.4 unit=mL
